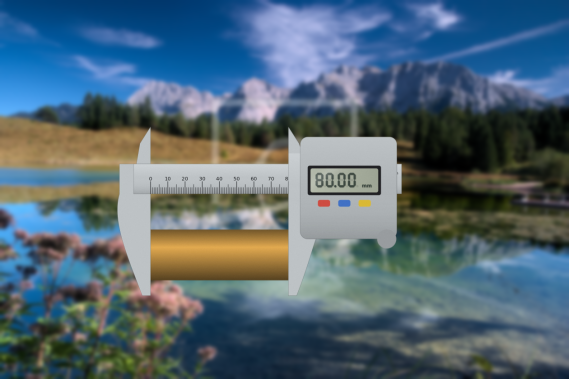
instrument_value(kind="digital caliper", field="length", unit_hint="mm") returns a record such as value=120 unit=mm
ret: value=80.00 unit=mm
